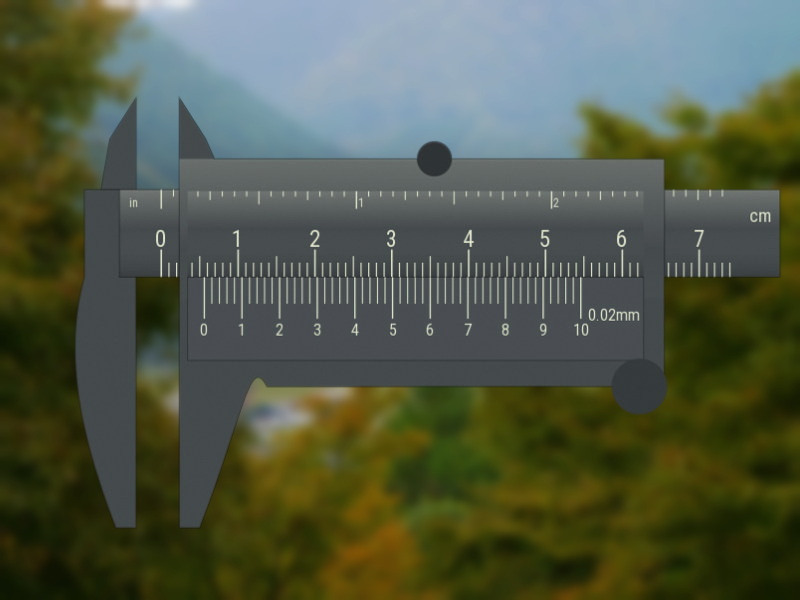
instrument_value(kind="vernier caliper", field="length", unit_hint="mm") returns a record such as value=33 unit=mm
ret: value=5.6 unit=mm
